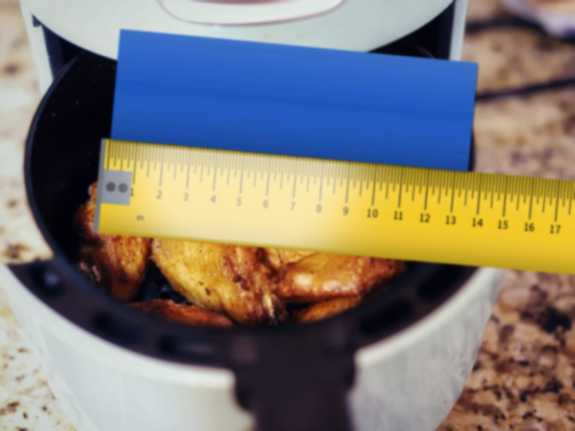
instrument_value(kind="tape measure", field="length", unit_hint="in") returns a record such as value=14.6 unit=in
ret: value=13.5 unit=in
